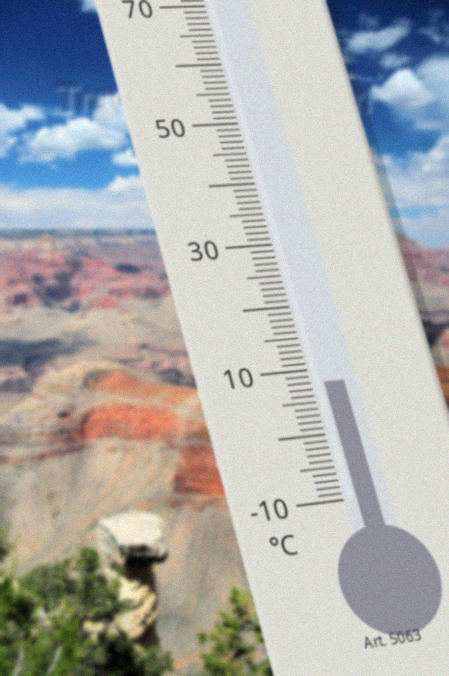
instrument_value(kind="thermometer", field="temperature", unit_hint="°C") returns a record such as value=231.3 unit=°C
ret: value=8 unit=°C
